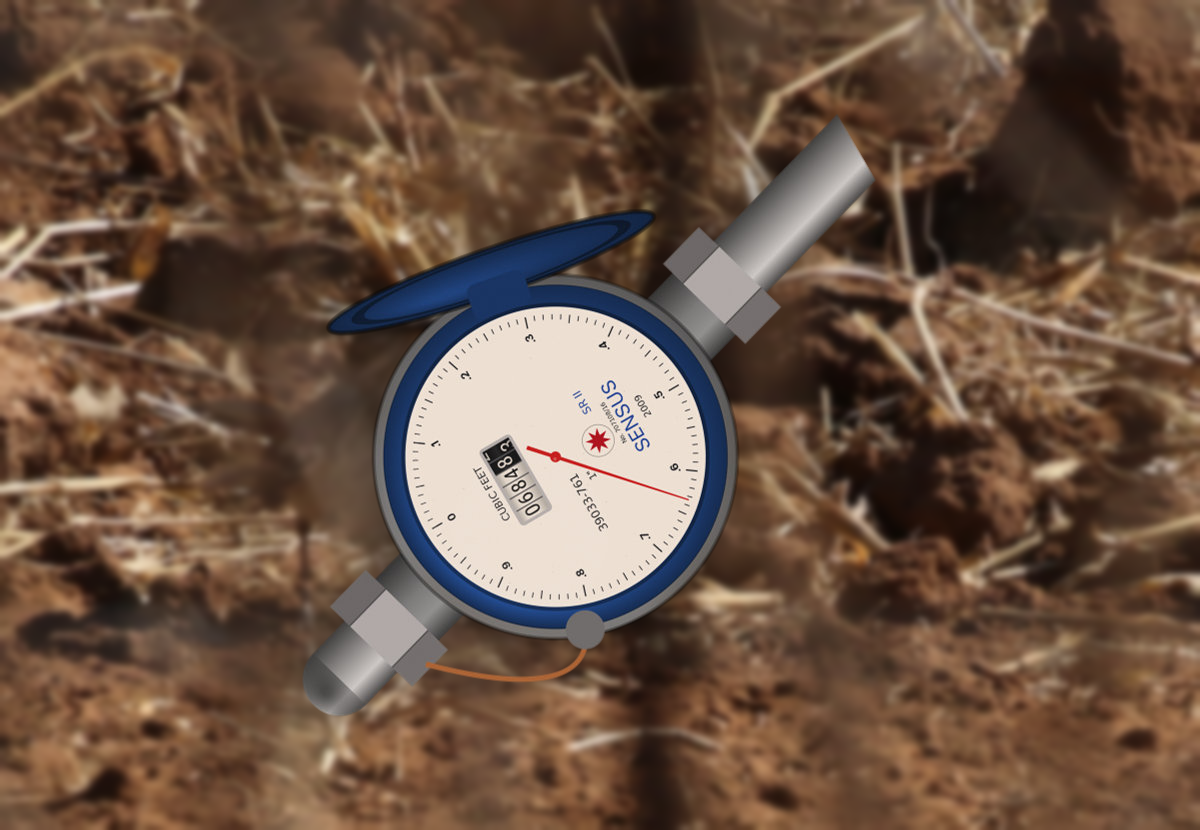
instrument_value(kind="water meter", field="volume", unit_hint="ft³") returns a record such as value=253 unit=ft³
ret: value=68482.63 unit=ft³
